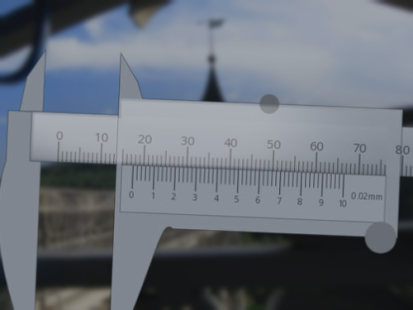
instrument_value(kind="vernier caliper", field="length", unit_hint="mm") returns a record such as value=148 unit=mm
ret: value=17.5 unit=mm
